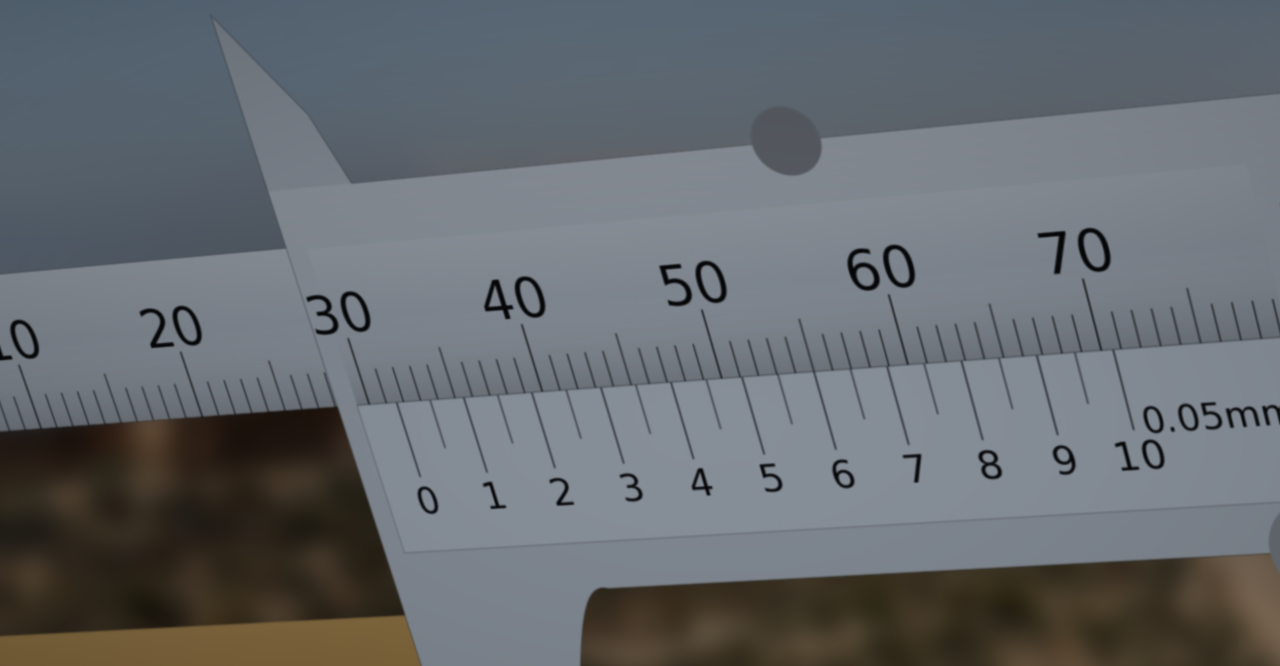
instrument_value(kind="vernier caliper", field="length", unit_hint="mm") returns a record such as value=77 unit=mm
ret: value=31.6 unit=mm
